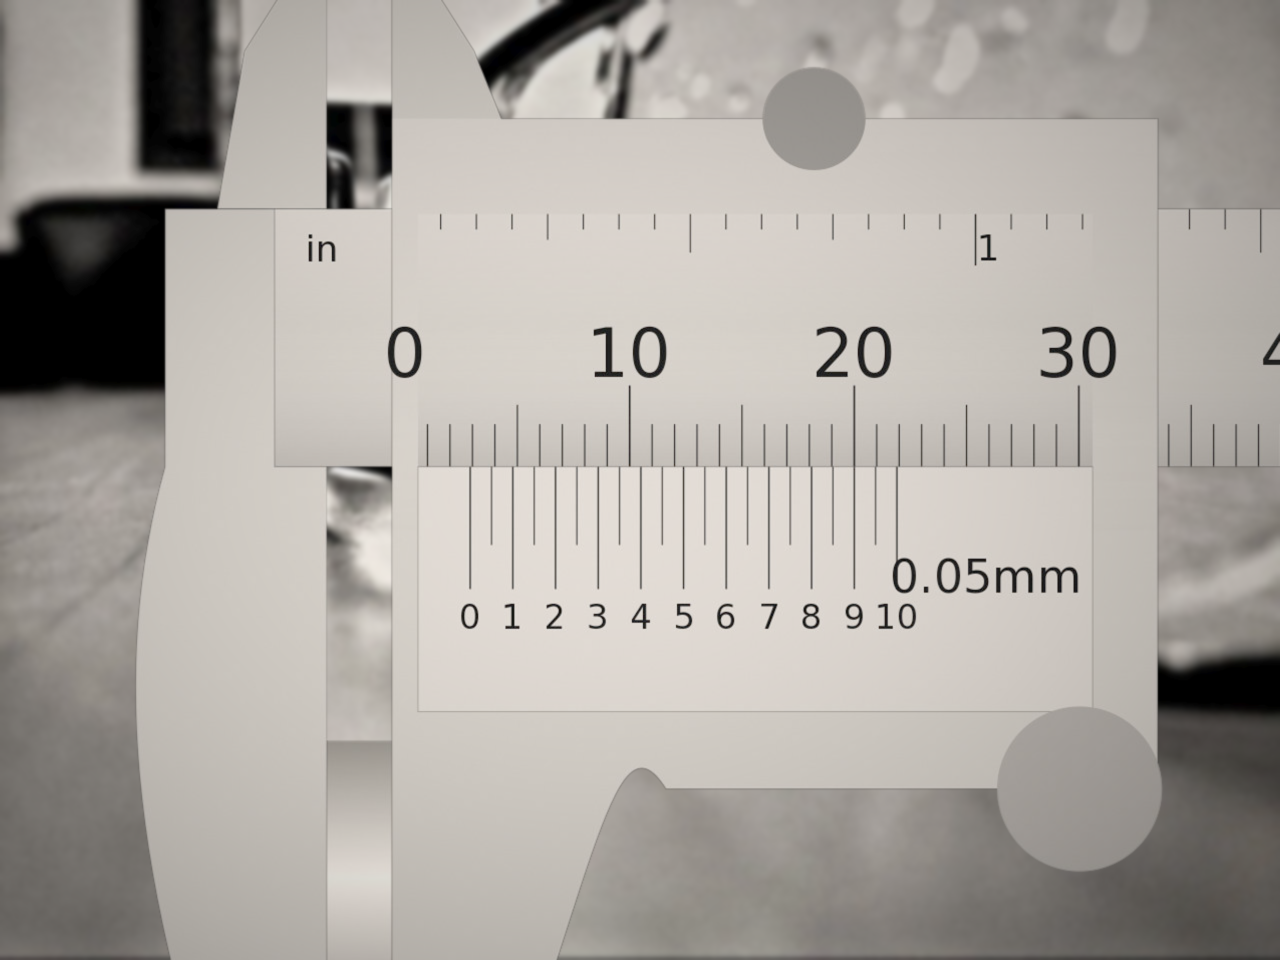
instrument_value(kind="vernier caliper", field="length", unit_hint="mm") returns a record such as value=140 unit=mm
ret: value=2.9 unit=mm
